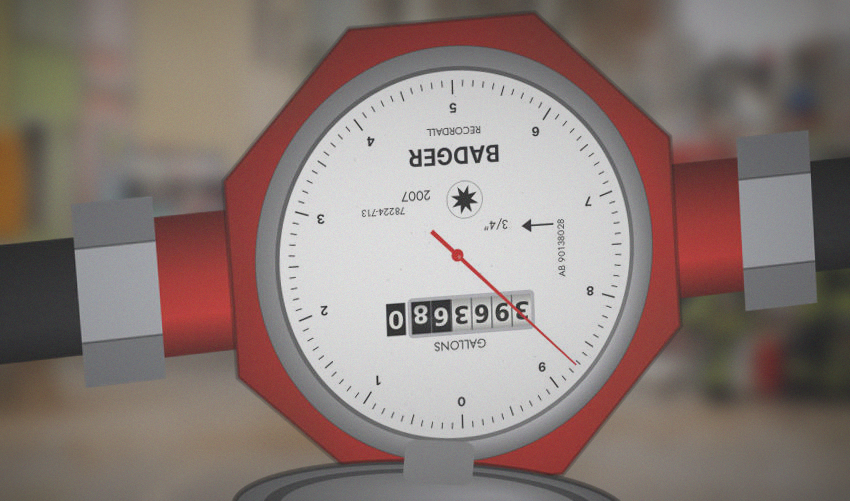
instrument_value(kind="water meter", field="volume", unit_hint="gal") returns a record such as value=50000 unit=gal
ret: value=3963678.7 unit=gal
